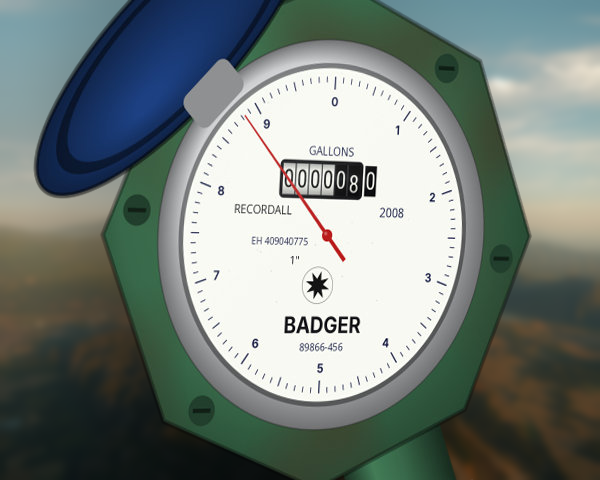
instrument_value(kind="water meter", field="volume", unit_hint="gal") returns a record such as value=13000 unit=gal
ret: value=78.8 unit=gal
